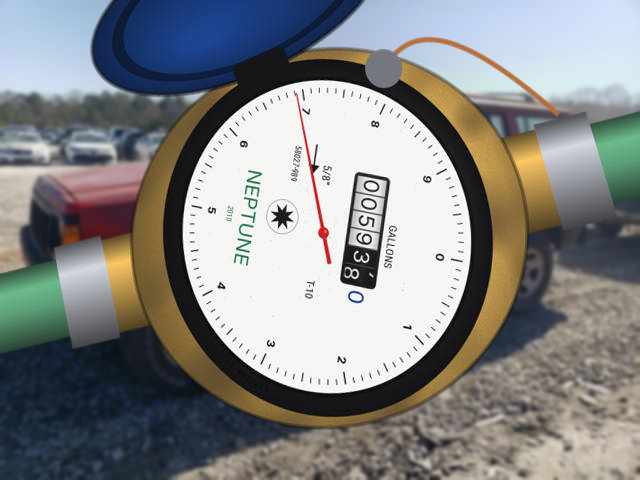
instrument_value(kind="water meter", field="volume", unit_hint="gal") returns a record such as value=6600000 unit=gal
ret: value=59376.9 unit=gal
